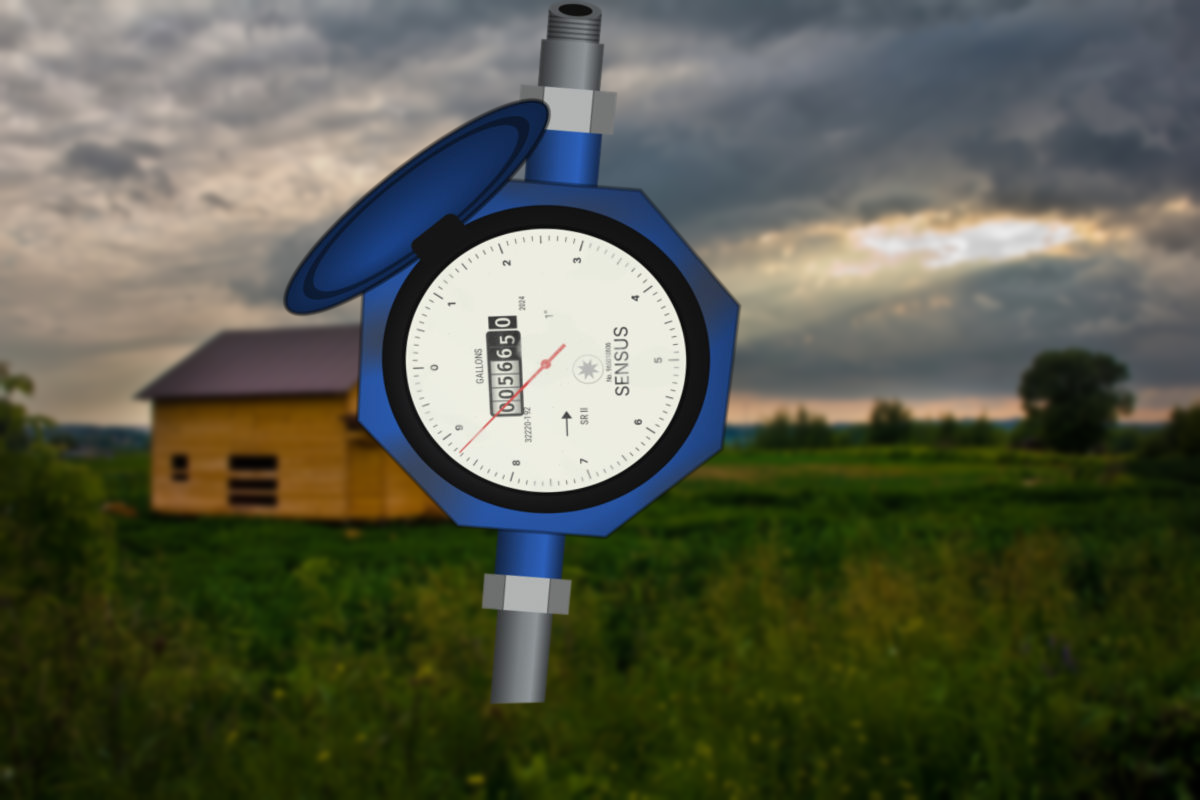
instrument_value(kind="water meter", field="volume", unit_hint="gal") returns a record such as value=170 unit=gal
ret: value=56648.7 unit=gal
